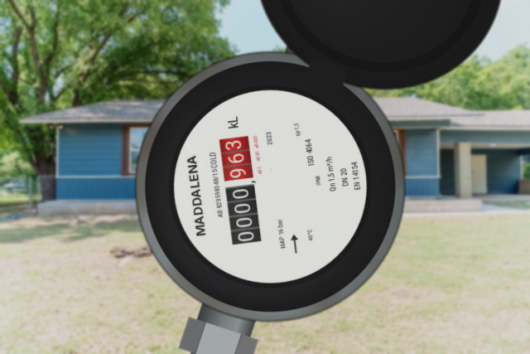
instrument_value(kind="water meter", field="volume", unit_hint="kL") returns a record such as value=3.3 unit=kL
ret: value=0.963 unit=kL
